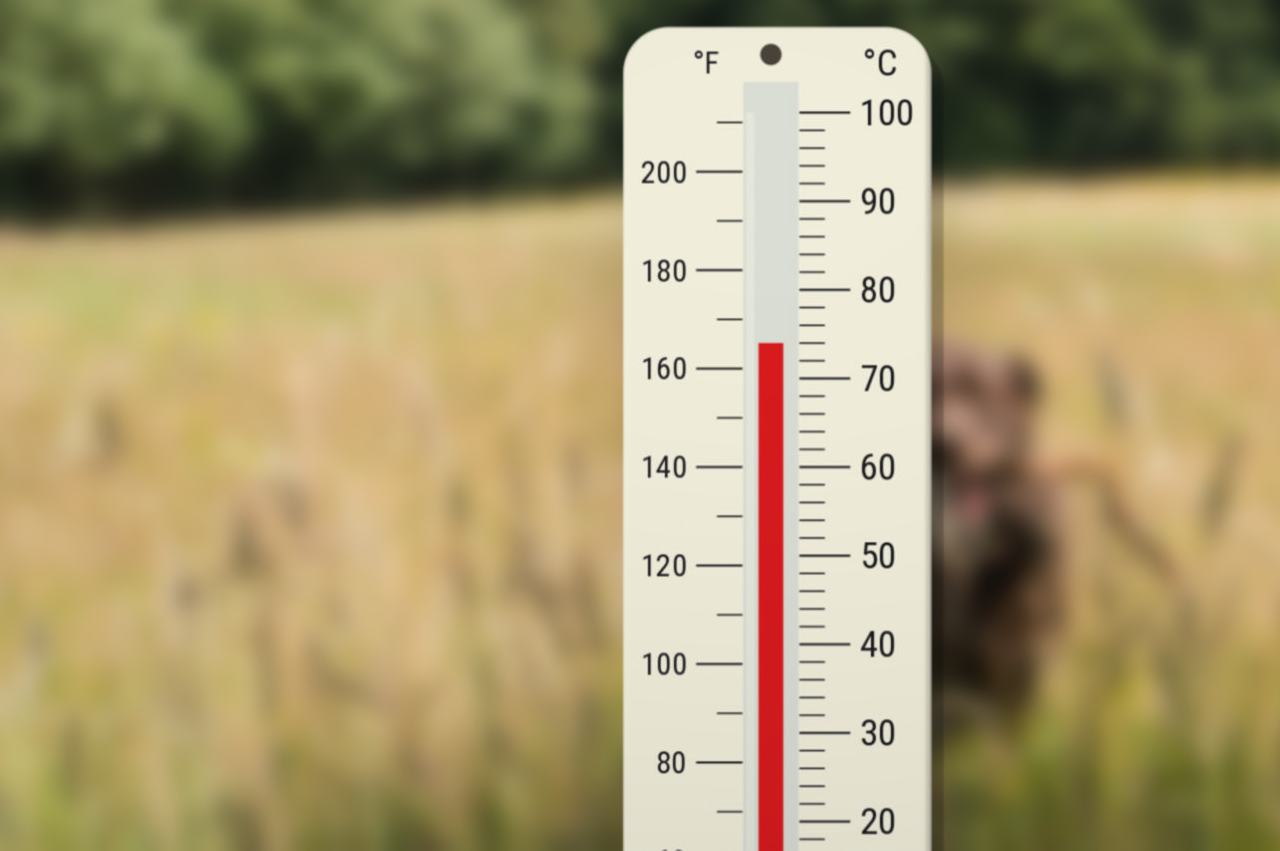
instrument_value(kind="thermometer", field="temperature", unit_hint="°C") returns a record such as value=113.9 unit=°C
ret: value=74 unit=°C
